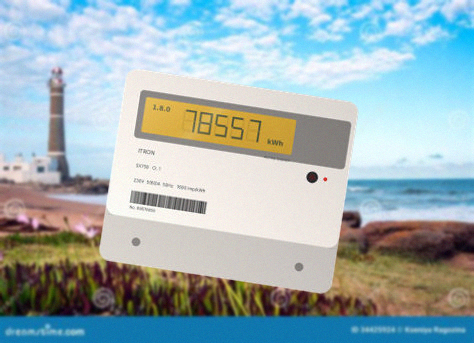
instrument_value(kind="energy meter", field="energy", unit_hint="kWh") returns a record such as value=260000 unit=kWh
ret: value=78557 unit=kWh
